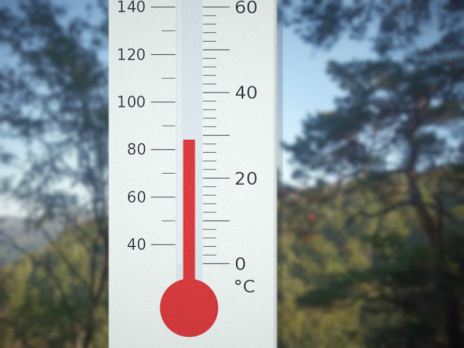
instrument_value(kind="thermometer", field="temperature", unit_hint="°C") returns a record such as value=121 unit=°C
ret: value=29 unit=°C
